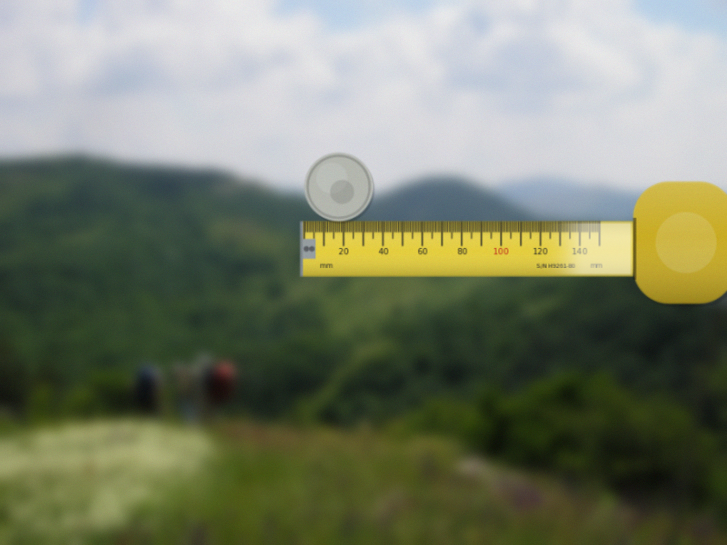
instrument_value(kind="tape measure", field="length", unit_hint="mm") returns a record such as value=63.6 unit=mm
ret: value=35 unit=mm
